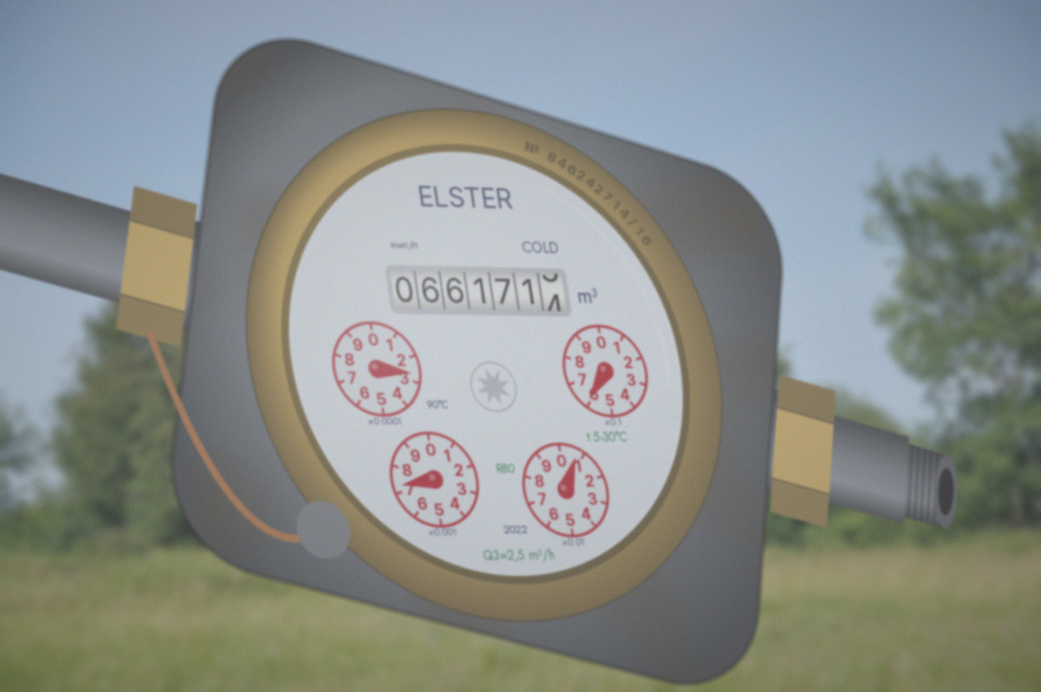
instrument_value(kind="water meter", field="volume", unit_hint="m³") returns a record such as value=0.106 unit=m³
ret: value=661713.6072 unit=m³
